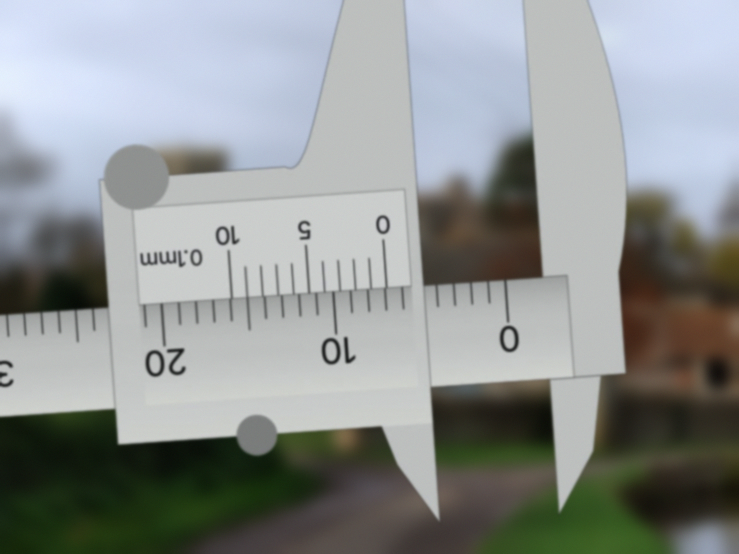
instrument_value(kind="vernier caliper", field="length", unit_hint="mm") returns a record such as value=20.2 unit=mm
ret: value=6.9 unit=mm
